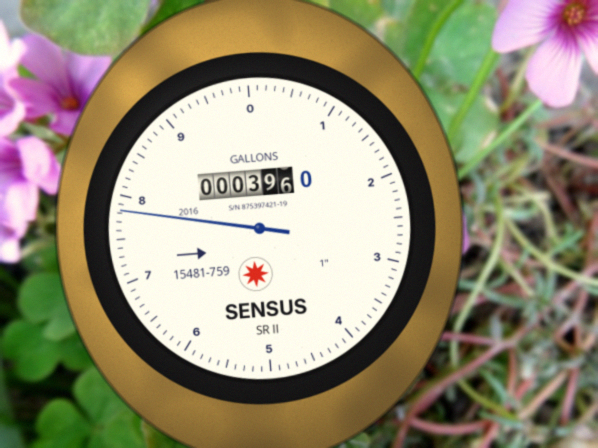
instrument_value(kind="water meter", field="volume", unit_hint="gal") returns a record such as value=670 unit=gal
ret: value=3957.8 unit=gal
